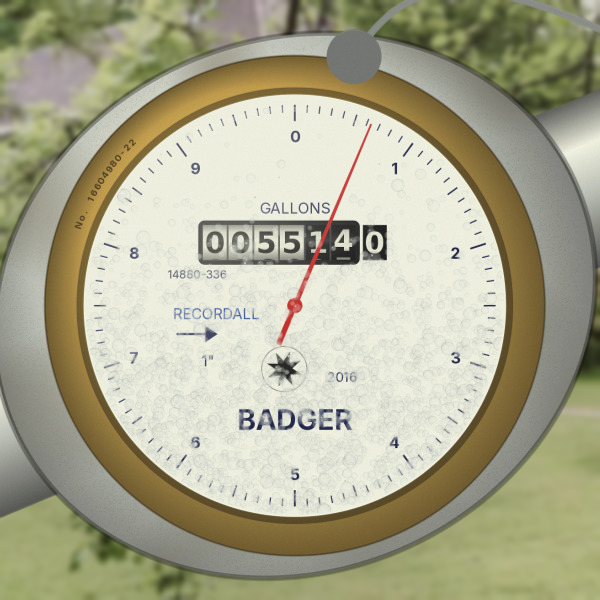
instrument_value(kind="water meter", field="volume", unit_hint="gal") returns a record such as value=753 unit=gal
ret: value=55140.6 unit=gal
